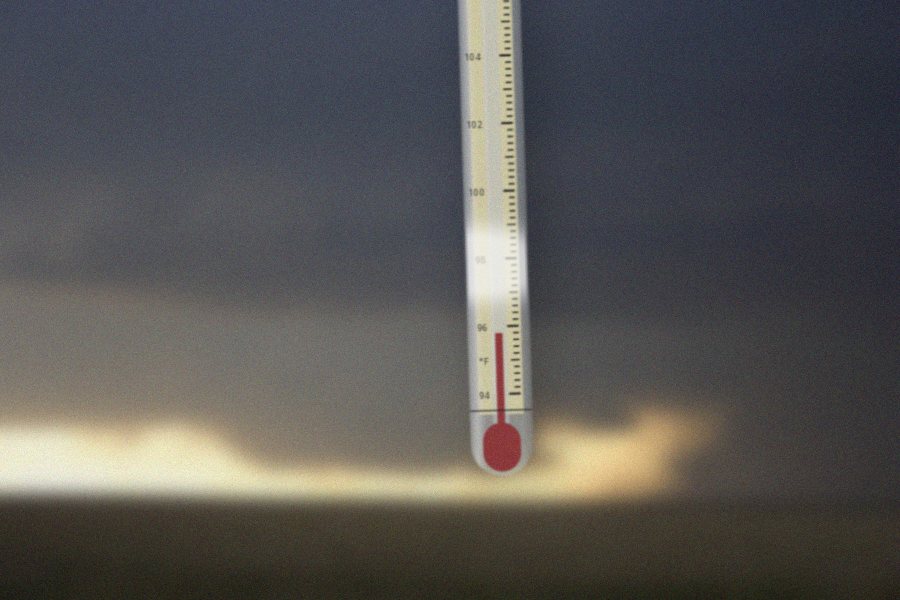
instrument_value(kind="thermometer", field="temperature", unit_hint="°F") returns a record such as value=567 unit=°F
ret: value=95.8 unit=°F
